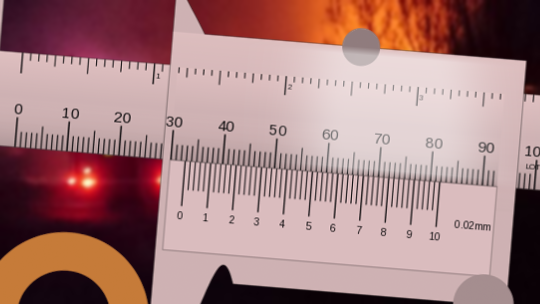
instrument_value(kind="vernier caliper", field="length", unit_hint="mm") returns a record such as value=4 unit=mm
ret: value=32.8 unit=mm
